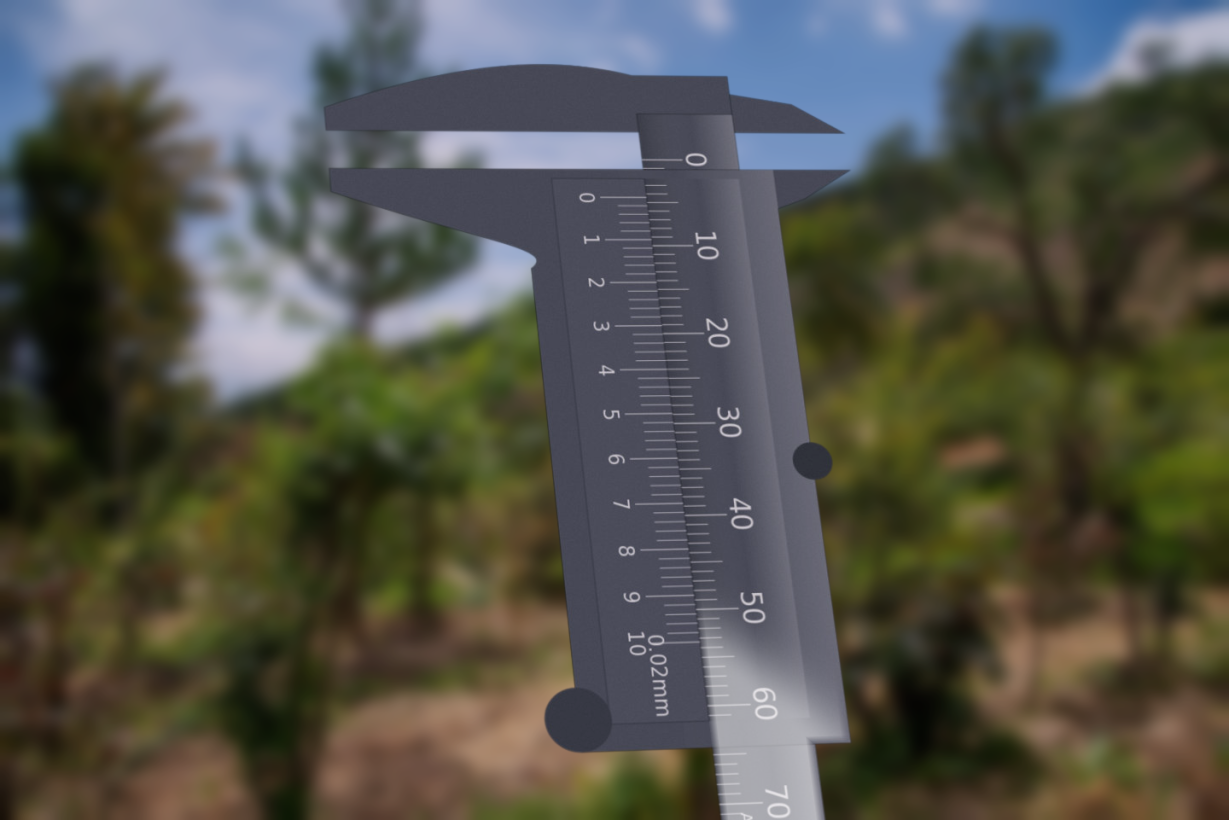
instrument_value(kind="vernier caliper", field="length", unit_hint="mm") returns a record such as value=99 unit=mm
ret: value=4.4 unit=mm
